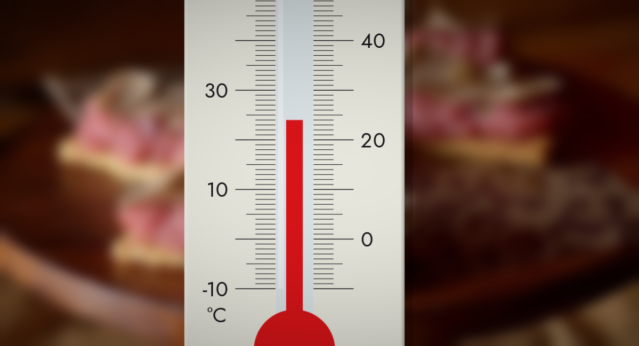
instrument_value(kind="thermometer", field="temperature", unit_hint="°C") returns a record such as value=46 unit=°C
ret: value=24 unit=°C
